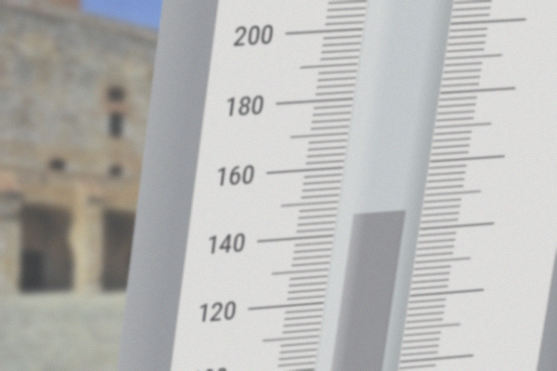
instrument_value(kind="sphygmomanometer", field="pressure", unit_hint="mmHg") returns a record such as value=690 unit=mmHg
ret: value=146 unit=mmHg
